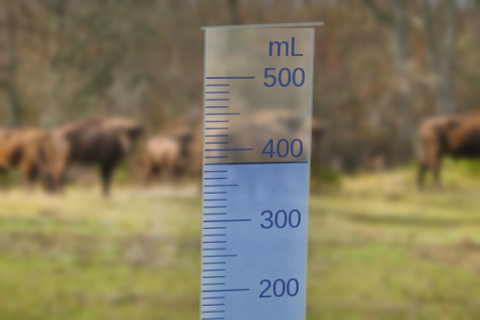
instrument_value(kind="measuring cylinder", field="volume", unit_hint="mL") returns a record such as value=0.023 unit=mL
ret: value=380 unit=mL
